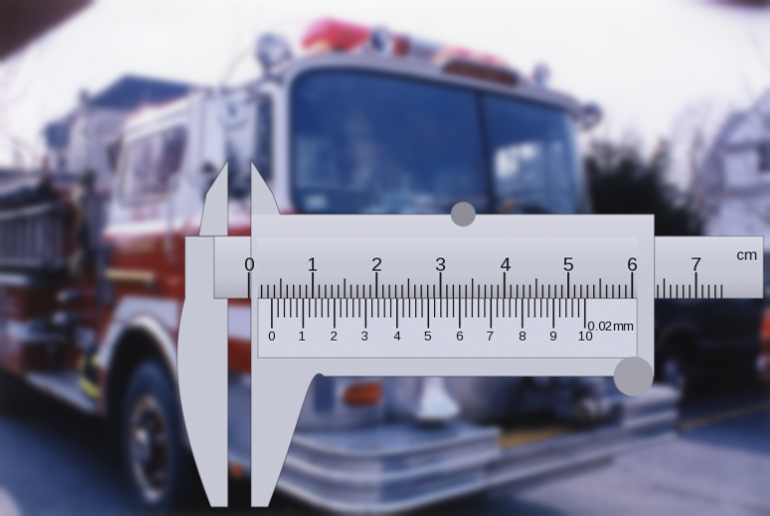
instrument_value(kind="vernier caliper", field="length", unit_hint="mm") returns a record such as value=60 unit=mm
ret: value=3.6 unit=mm
